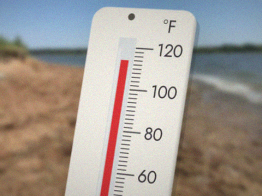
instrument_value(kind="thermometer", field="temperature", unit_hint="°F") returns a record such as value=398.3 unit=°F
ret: value=114 unit=°F
